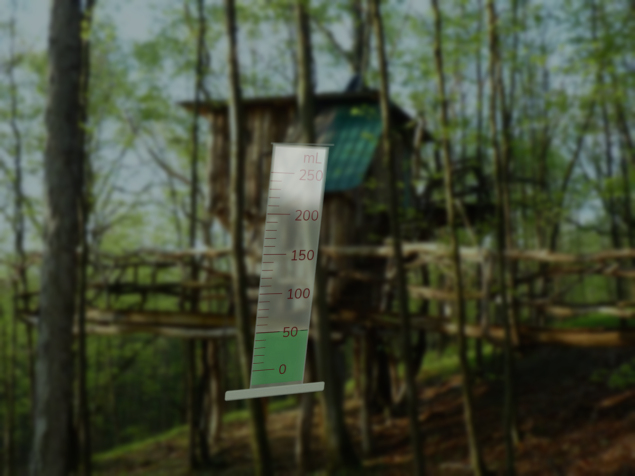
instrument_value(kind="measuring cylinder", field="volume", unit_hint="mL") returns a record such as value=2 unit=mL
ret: value=50 unit=mL
